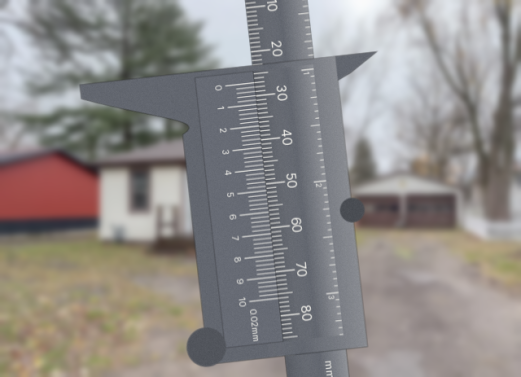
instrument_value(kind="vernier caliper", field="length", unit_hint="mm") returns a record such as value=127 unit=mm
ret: value=27.0 unit=mm
